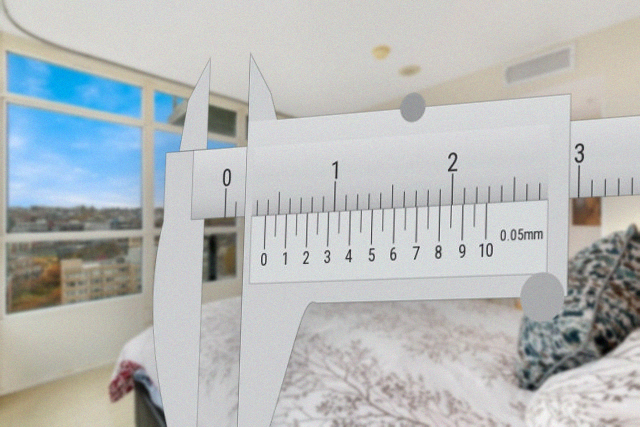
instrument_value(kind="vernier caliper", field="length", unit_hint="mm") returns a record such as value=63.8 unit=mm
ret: value=3.8 unit=mm
